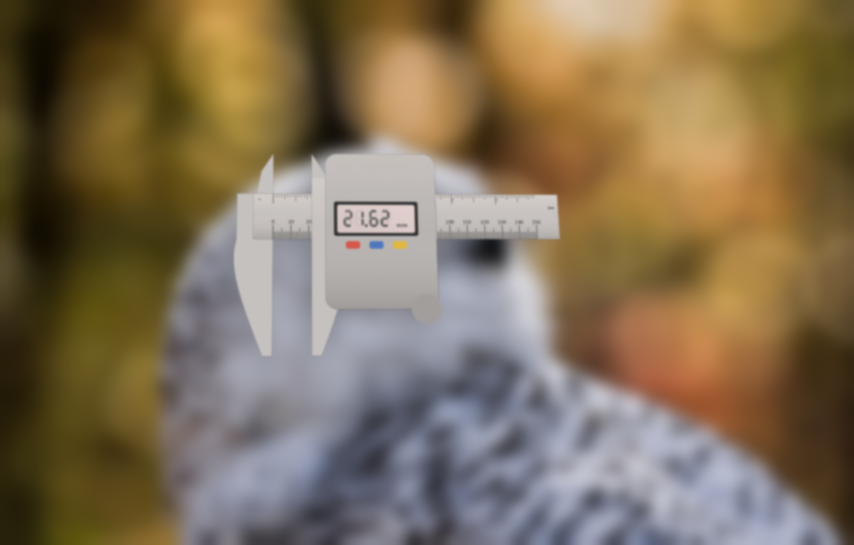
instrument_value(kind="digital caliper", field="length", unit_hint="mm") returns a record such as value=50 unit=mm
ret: value=21.62 unit=mm
